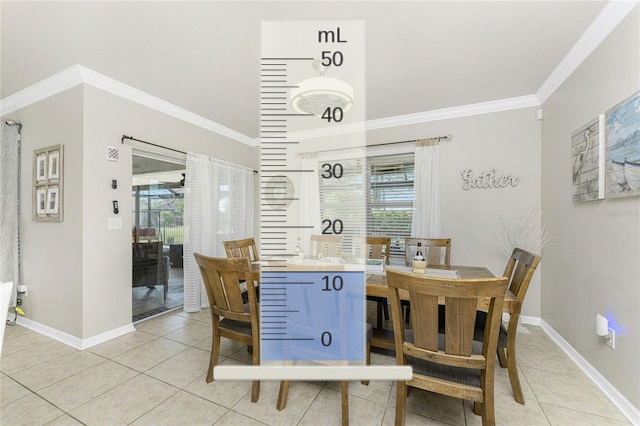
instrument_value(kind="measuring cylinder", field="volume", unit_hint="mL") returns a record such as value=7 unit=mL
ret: value=12 unit=mL
